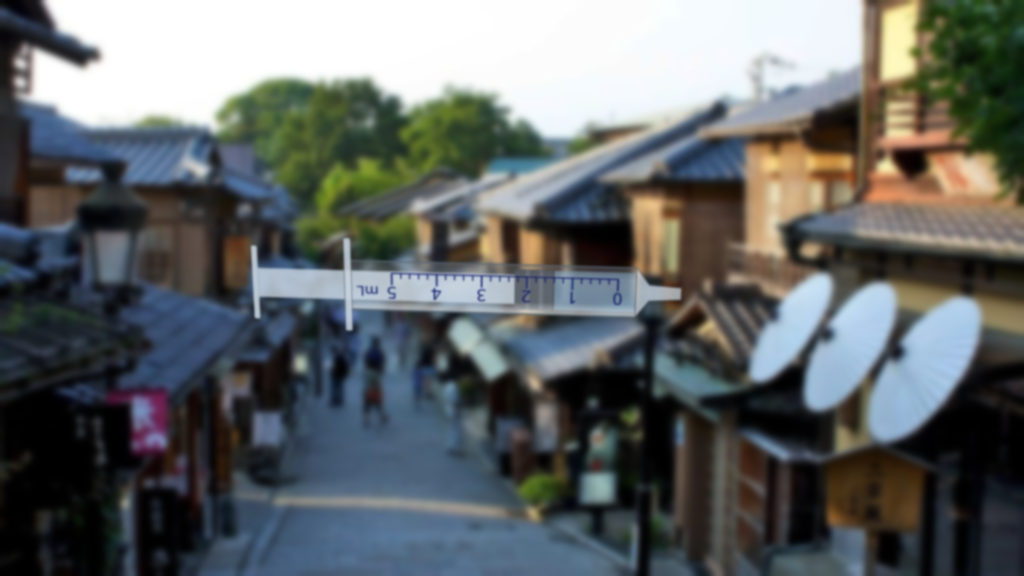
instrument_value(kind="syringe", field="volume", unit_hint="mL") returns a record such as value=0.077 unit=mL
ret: value=1.4 unit=mL
